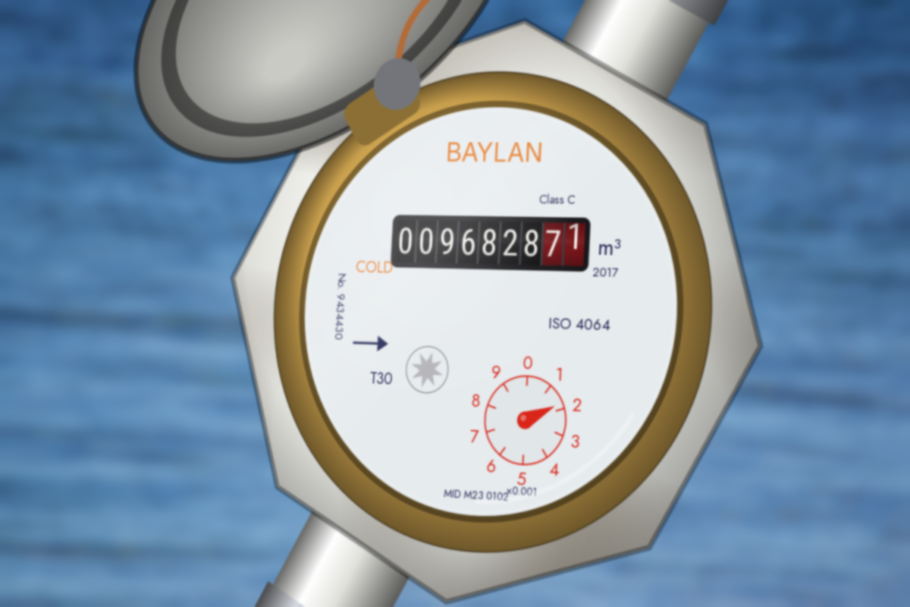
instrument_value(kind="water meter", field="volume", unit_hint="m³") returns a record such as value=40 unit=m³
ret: value=96828.711 unit=m³
